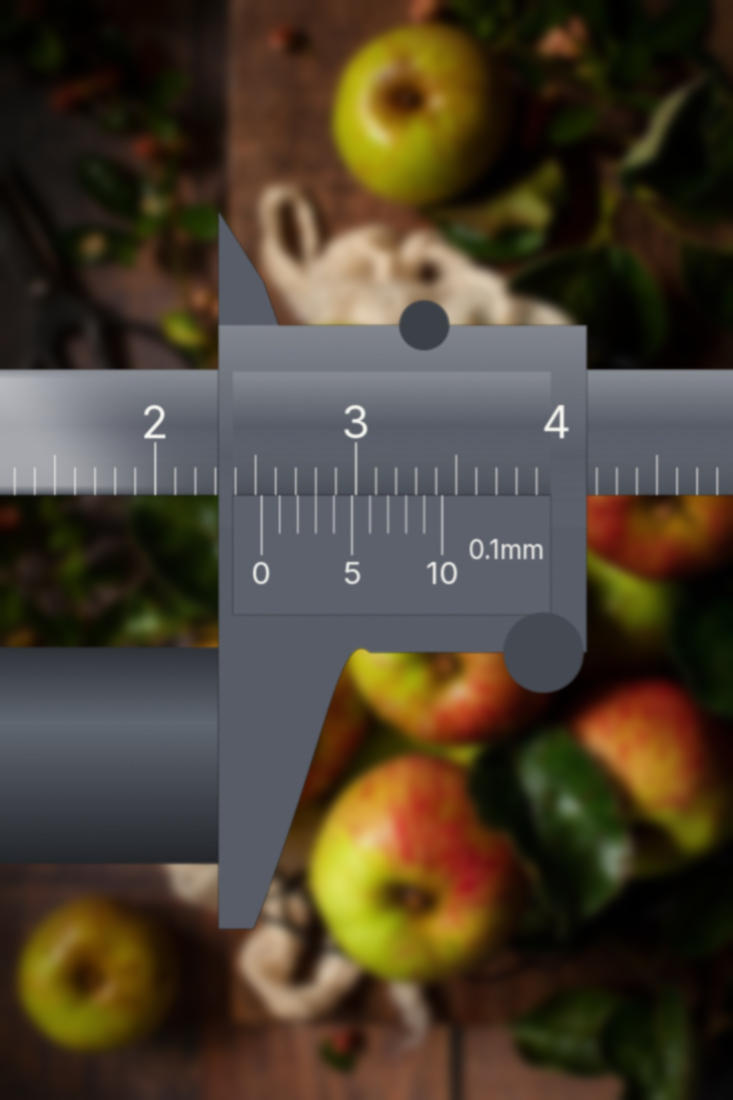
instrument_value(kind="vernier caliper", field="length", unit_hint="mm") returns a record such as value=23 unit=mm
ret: value=25.3 unit=mm
